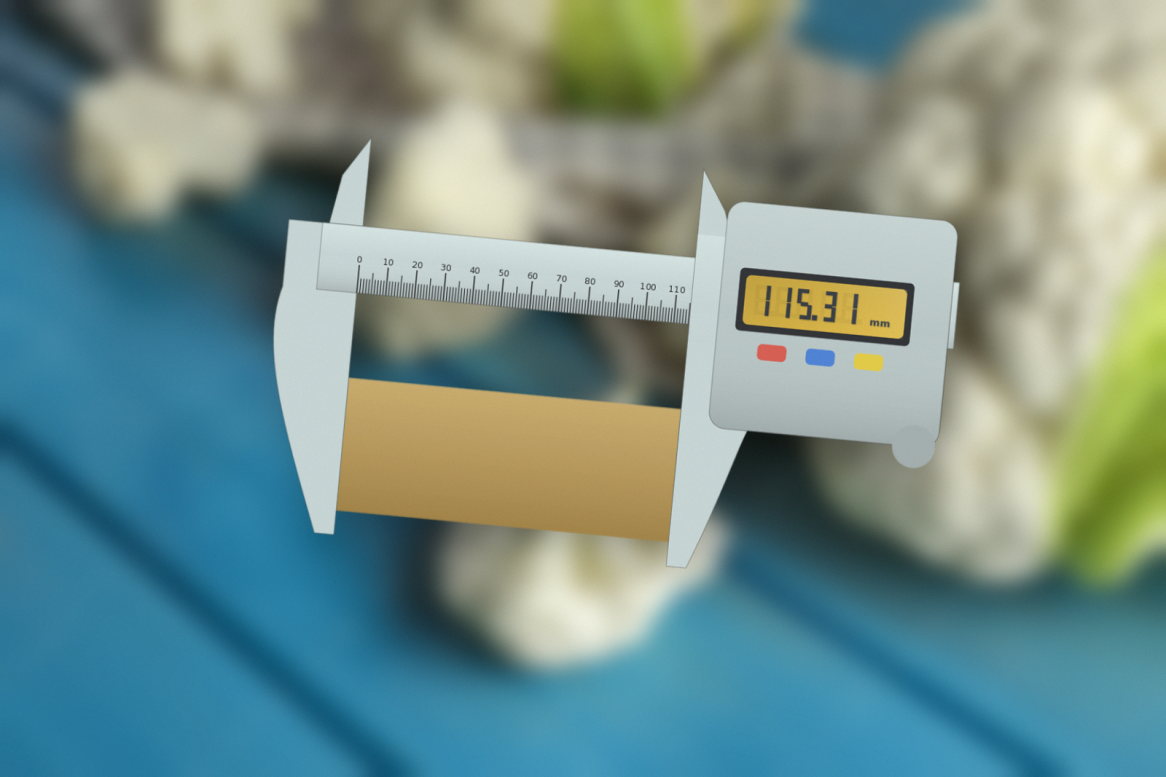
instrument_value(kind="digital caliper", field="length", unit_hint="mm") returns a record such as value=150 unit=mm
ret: value=115.31 unit=mm
